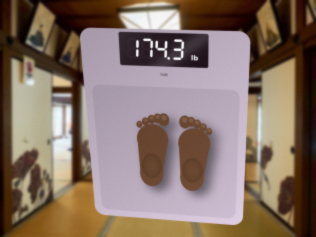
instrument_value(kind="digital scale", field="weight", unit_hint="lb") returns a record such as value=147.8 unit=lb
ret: value=174.3 unit=lb
